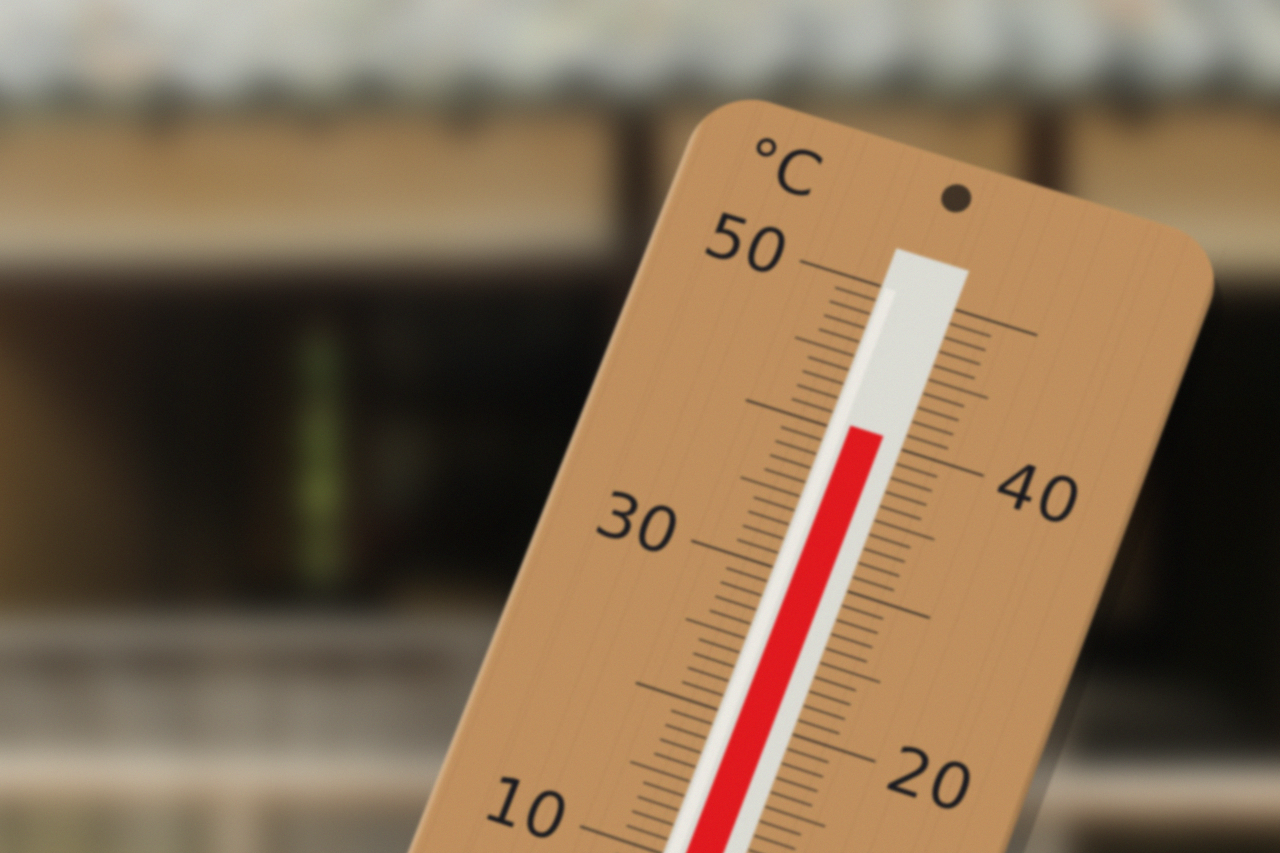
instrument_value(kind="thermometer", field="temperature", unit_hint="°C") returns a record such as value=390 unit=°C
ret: value=40.5 unit=°C
